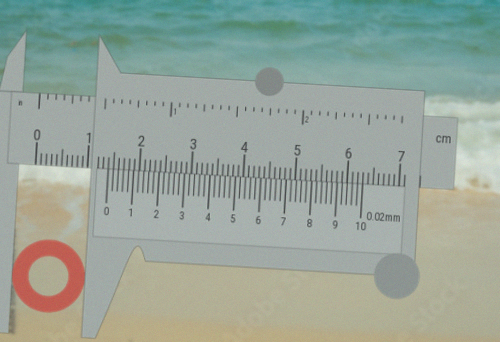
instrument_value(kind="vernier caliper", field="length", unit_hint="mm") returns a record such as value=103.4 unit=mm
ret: value=14.0 unit=mm
